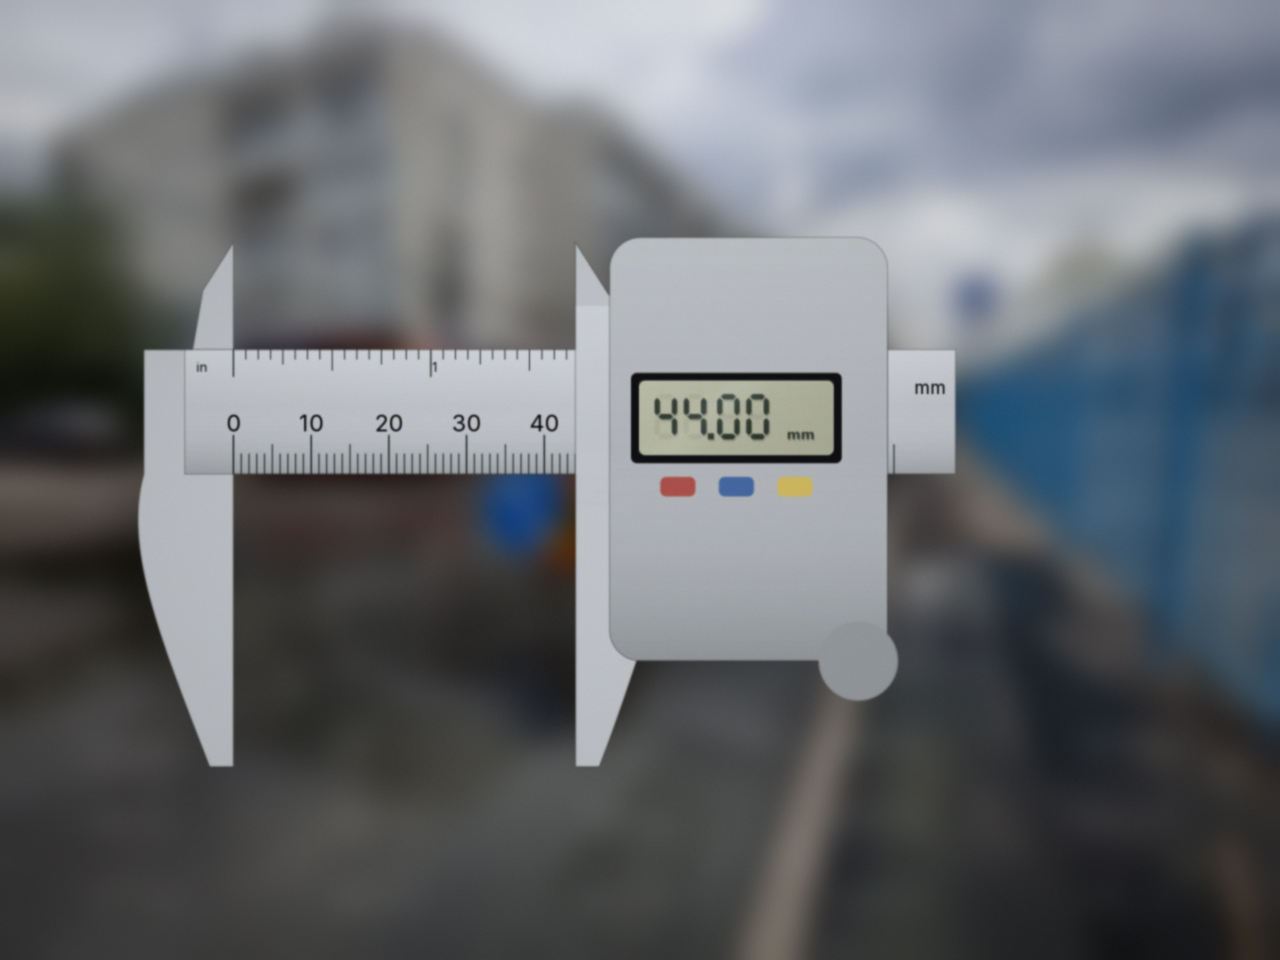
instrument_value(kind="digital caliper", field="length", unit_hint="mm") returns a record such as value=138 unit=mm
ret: value=44.00 unit=mm
